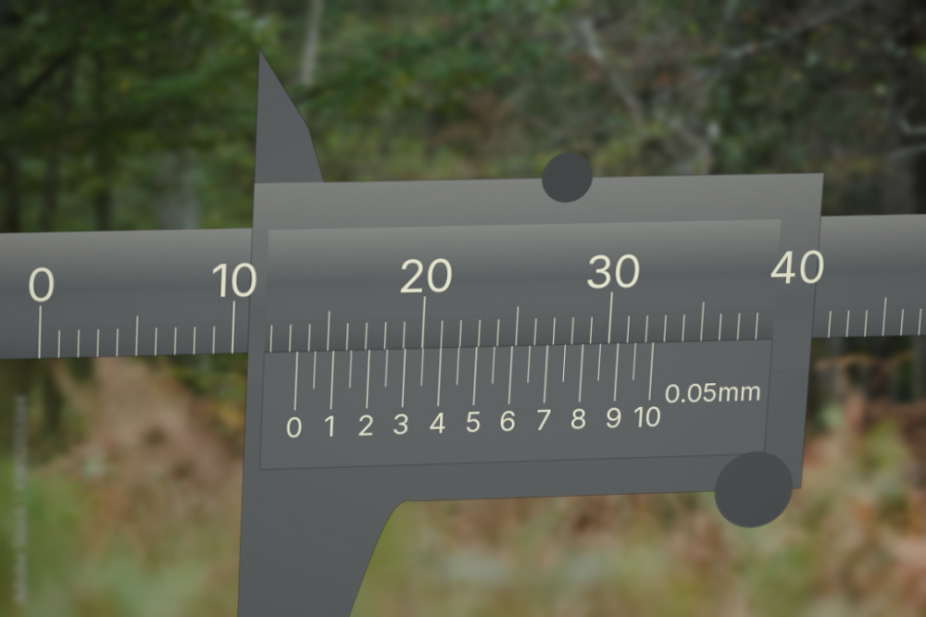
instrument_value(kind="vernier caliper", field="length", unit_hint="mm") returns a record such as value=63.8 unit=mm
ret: value=13.4 unit=mm
